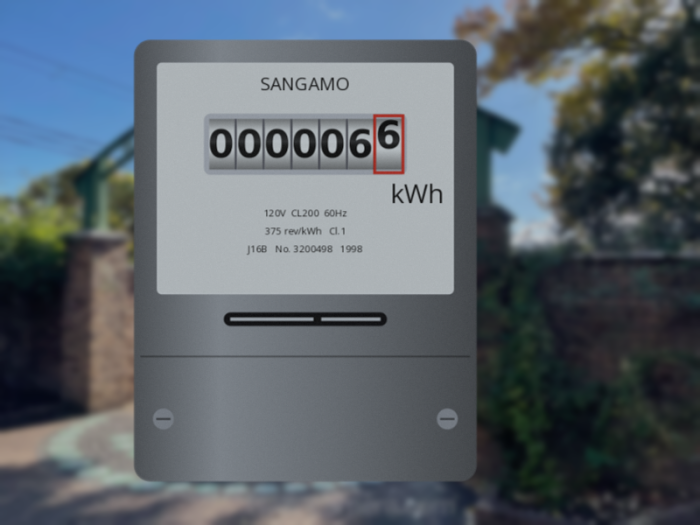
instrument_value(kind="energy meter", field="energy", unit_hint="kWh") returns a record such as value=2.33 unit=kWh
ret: value=6.6 unit=kWh
